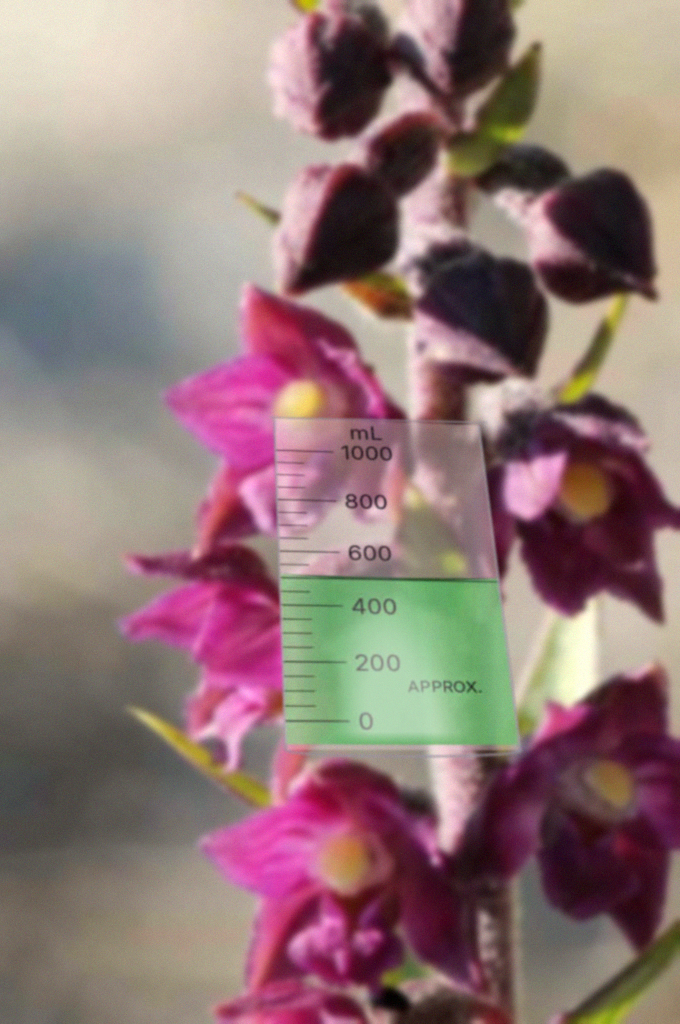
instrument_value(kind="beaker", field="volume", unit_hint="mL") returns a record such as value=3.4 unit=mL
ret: value=500 unit=mL
